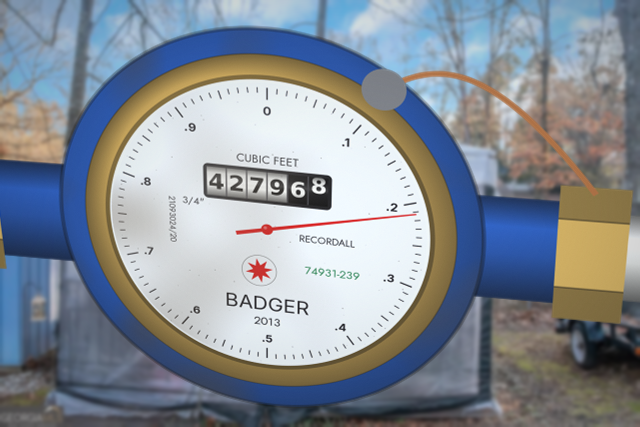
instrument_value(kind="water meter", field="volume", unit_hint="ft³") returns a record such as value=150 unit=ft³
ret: value=427968.21 unit=ft³
